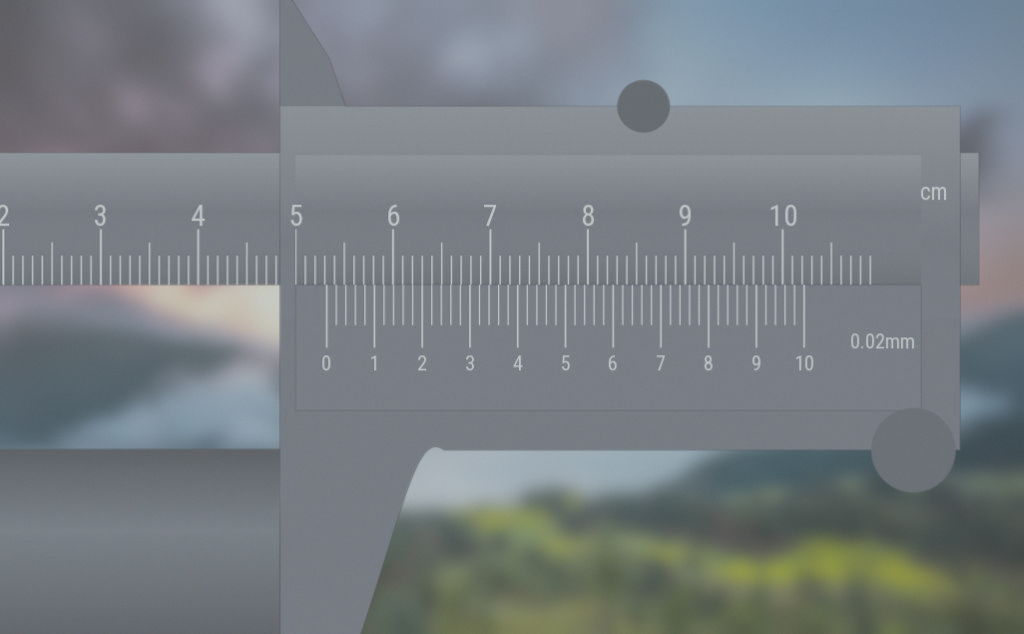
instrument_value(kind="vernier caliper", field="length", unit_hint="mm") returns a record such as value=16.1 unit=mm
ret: value=53.2 unit=mm
